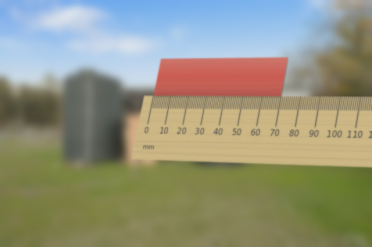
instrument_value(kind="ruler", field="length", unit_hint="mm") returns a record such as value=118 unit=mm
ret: value=70 unit=mm
